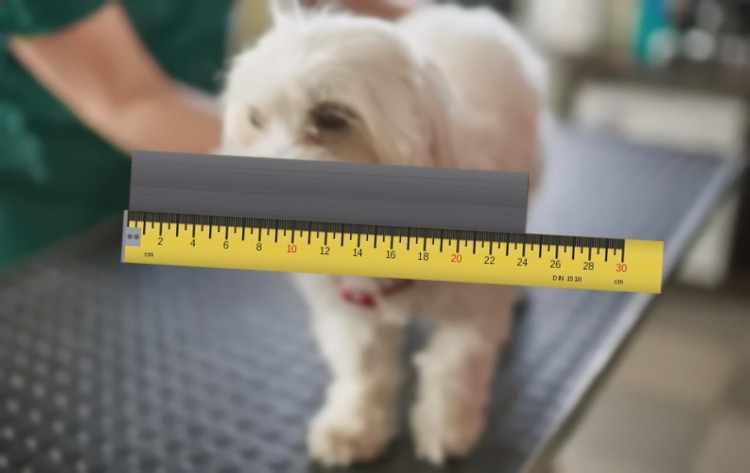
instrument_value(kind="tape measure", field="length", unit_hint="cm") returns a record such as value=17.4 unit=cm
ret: value=24 unit=cm
